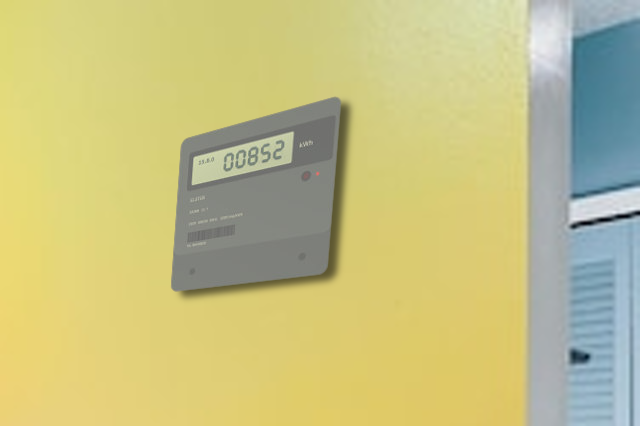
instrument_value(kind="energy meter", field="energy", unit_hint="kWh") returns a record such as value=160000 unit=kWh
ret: value=852 unit=kWh
